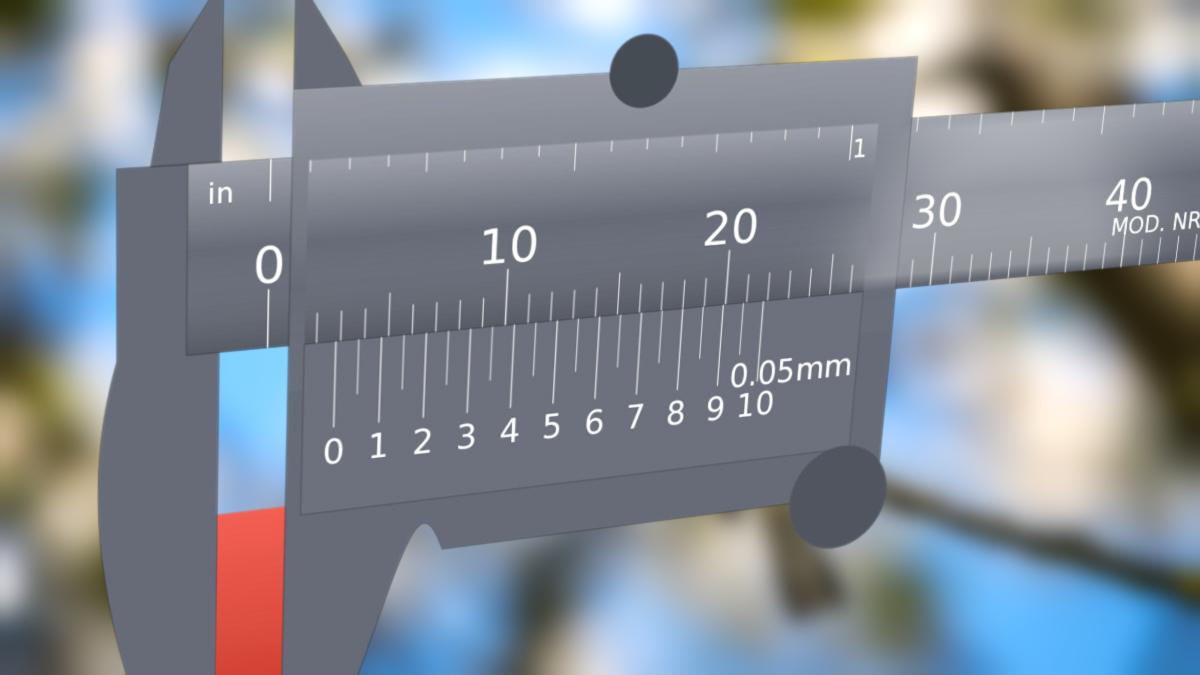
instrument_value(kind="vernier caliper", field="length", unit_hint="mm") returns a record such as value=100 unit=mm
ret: value=2.8 unit=mm
